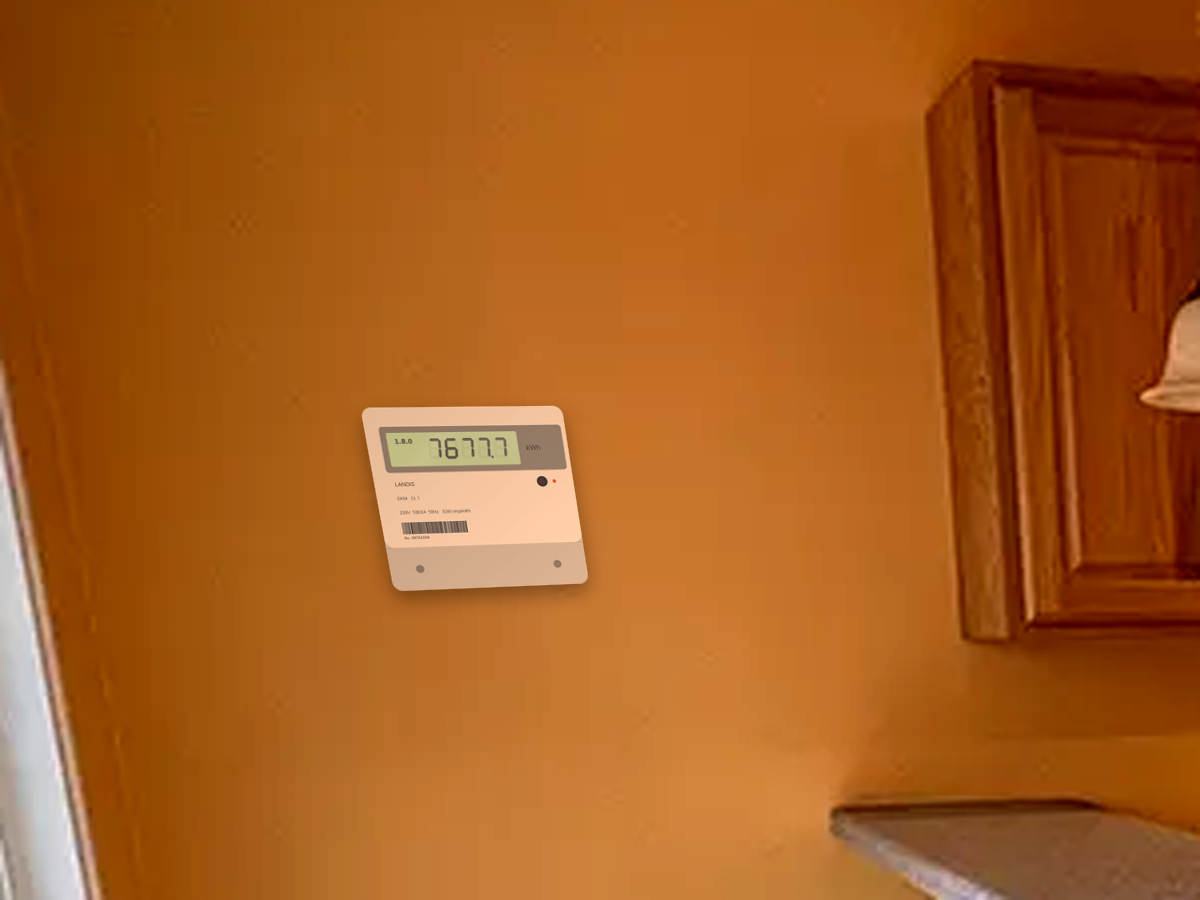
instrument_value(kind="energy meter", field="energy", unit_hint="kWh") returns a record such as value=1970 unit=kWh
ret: value=7677.7 unit=kWh
